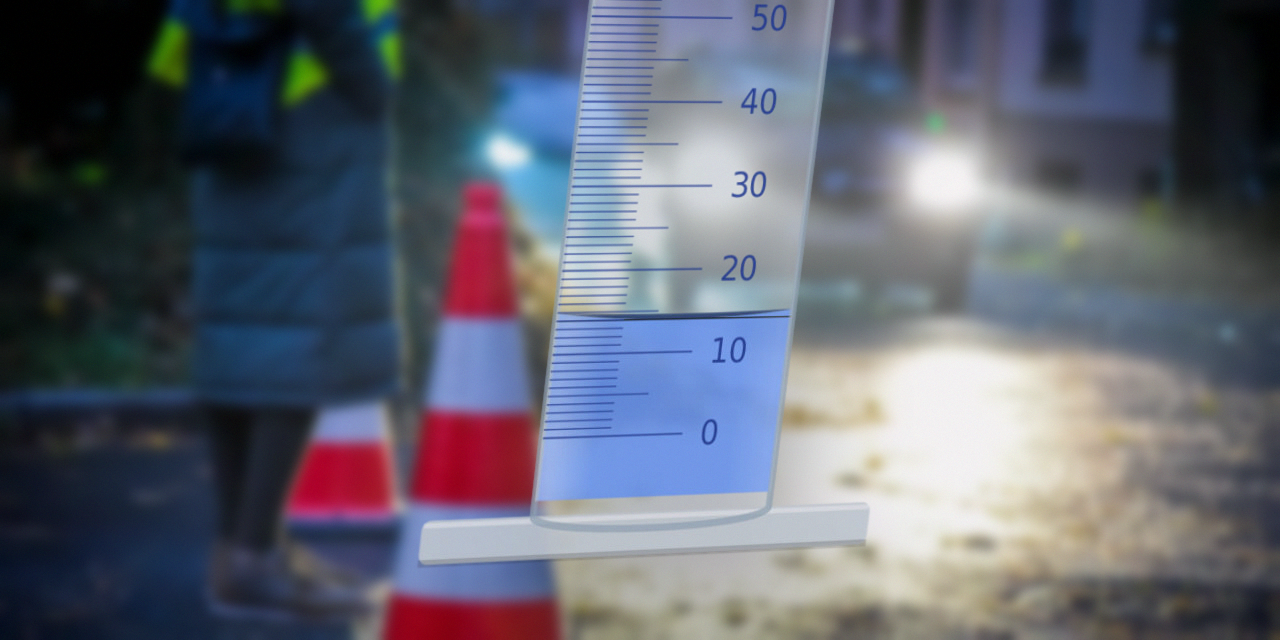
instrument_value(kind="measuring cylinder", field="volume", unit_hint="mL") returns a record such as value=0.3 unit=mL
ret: value=14 unit=mL
